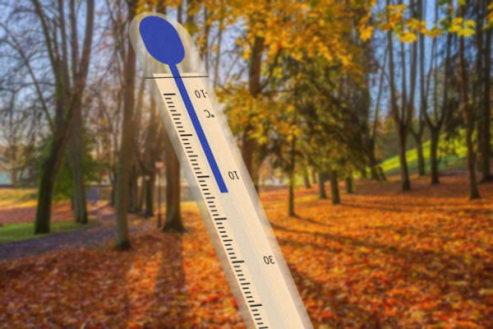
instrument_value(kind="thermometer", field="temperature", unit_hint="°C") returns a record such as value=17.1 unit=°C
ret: value=14 unit=°C
